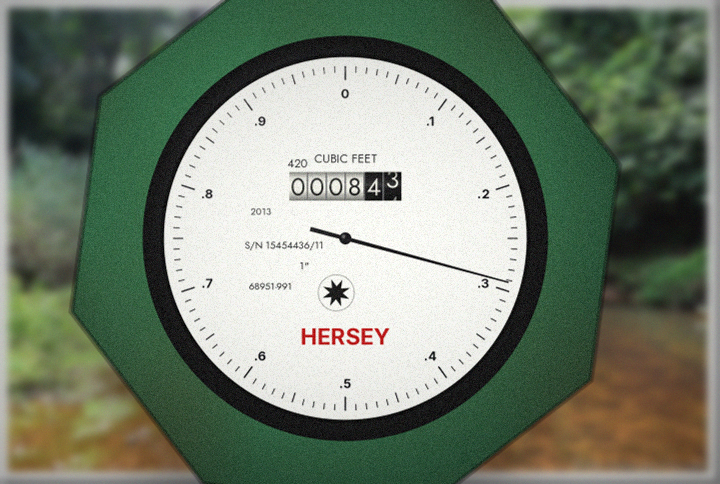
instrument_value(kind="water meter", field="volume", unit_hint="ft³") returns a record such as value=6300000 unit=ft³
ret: value=843.29 unit=ft³
